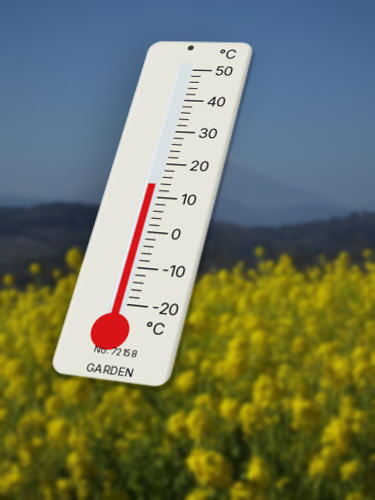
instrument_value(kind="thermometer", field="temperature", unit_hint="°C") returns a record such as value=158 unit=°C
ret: value=14 unit=°C
